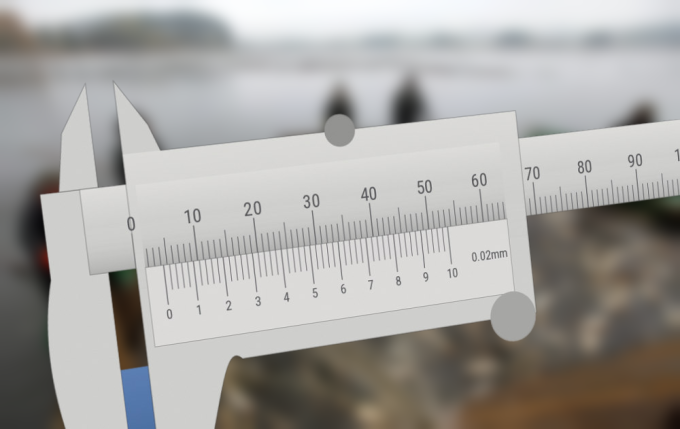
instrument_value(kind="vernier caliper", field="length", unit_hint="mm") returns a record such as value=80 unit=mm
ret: value=4.4 unit=mm
